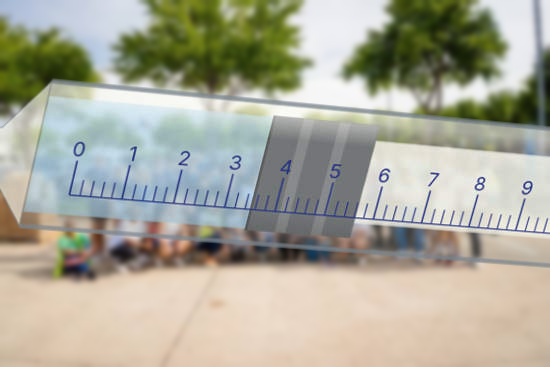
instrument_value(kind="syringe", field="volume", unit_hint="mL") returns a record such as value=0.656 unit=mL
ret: value=3.5 unit=mL
